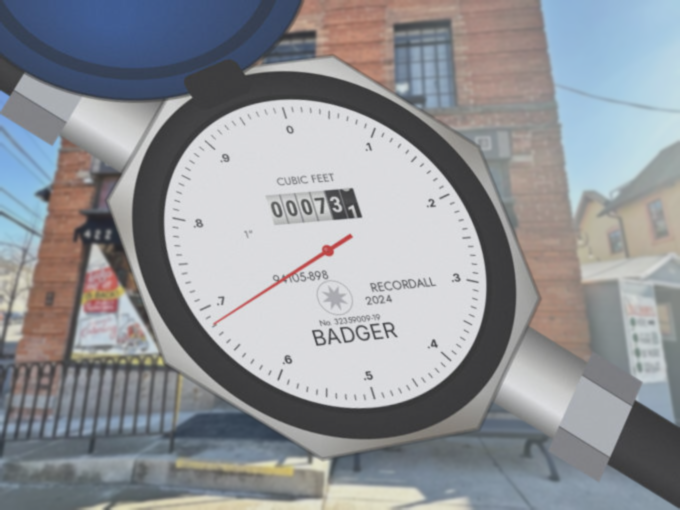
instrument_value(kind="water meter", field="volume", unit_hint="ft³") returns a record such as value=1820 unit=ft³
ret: value=730.68 unit=ft³
